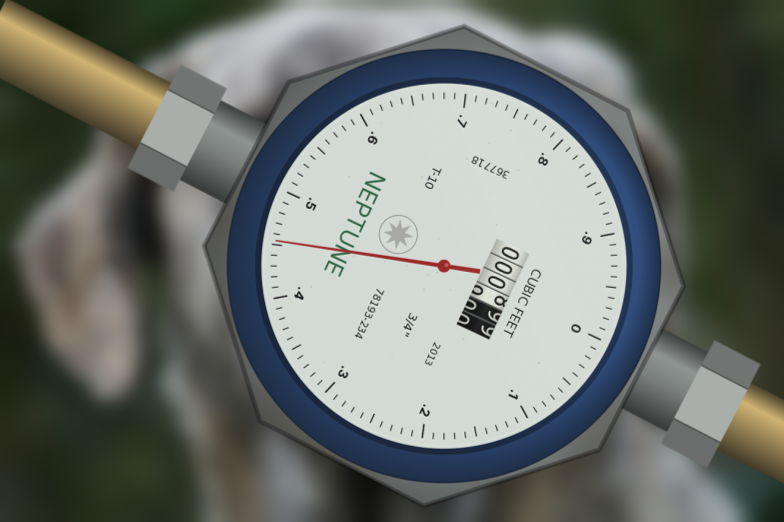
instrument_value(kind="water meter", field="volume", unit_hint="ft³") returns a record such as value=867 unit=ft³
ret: value=899.45 unit=ft³
